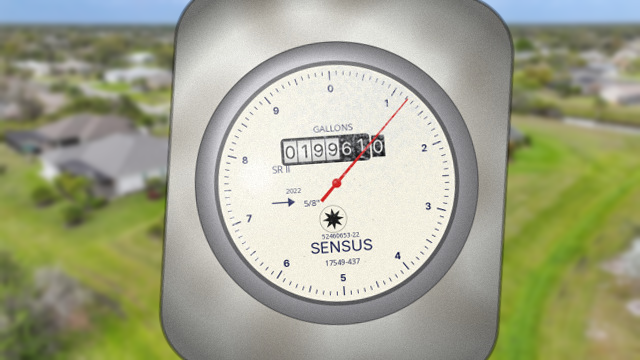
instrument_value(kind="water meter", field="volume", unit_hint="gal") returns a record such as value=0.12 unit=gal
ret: value=199611.2 unit=gal
